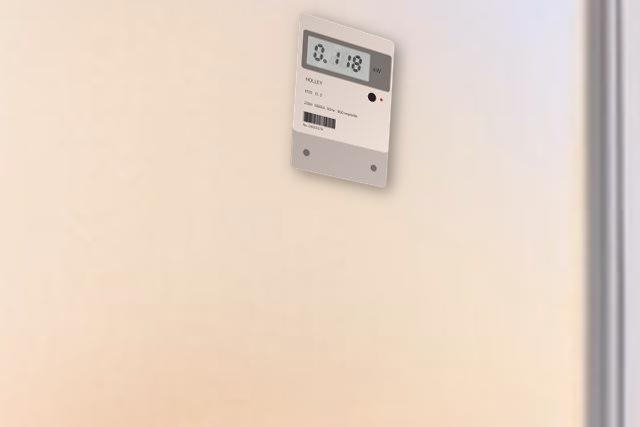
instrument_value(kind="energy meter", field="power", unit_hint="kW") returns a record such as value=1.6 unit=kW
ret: value=0.118 unit=kW
